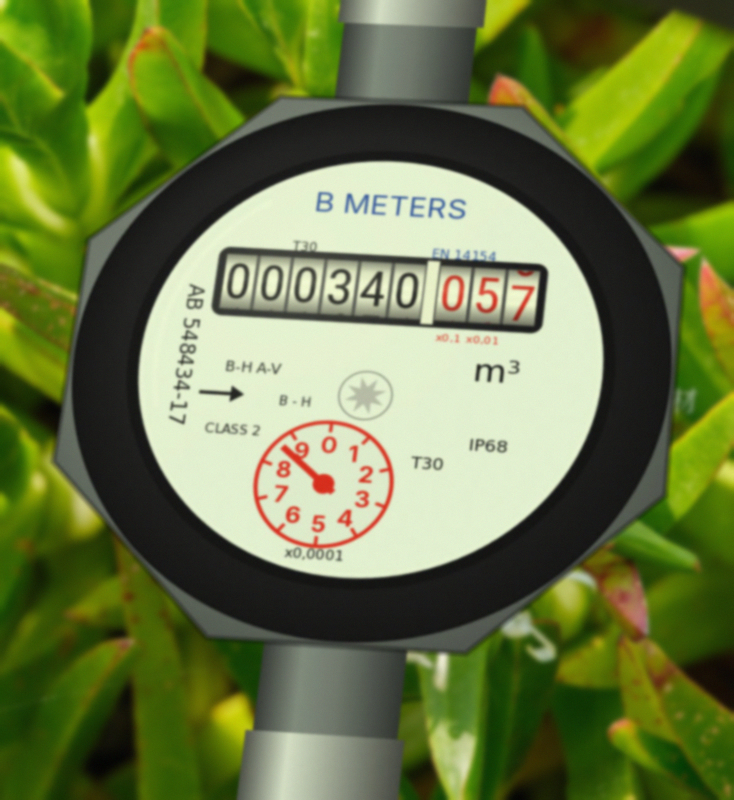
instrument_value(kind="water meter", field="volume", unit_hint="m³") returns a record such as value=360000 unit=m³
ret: value=340.0568 unit=m³
